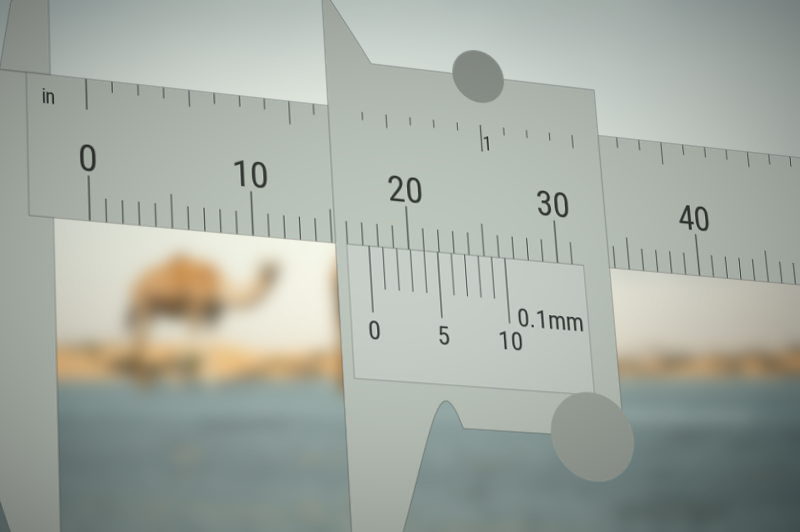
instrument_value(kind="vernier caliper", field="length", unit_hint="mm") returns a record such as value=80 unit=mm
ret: value=17.4 unit=mm
